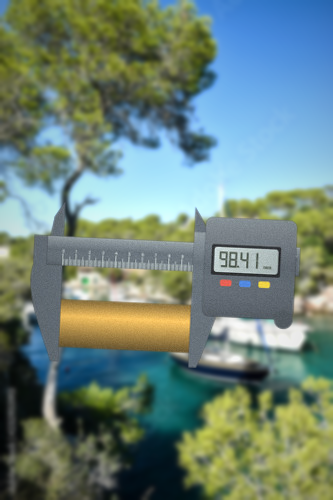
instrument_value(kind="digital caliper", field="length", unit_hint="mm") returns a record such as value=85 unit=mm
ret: value=98.41 unit=mm
